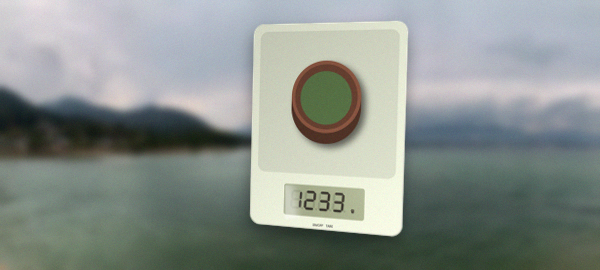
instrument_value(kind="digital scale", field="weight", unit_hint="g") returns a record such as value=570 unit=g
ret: value=1233 unit=g
